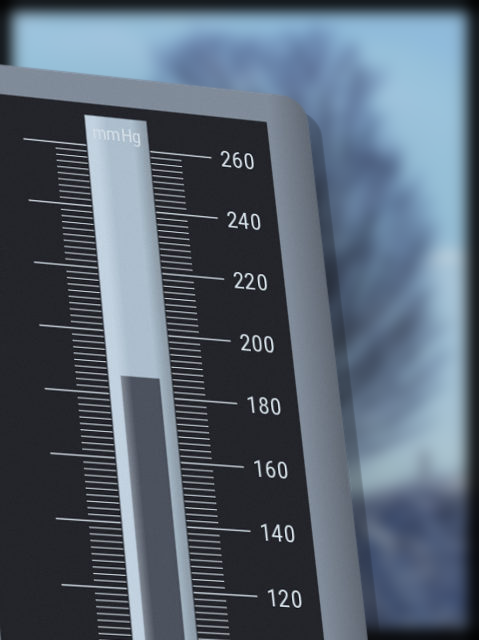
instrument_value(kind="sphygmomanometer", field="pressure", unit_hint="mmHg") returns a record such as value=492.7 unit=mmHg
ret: value=186 unit=mmHg
